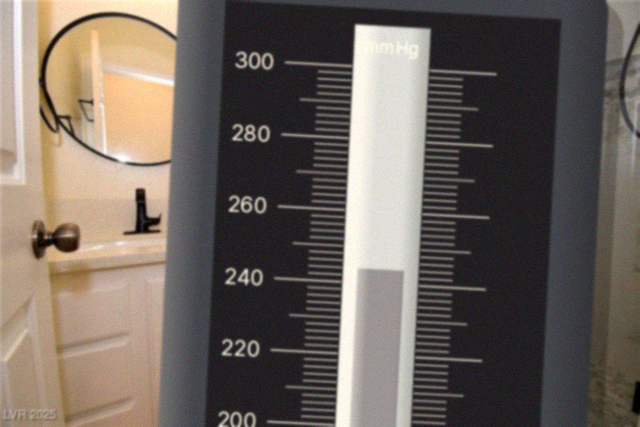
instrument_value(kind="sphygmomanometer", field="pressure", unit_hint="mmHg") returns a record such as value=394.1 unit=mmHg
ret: value=244 unit=mmHg
